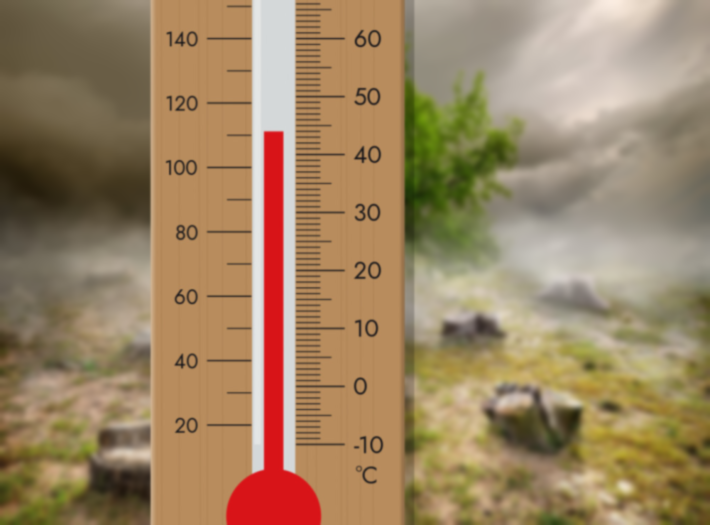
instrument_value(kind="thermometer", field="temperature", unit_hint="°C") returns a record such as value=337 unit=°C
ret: value=44 unit=°C
